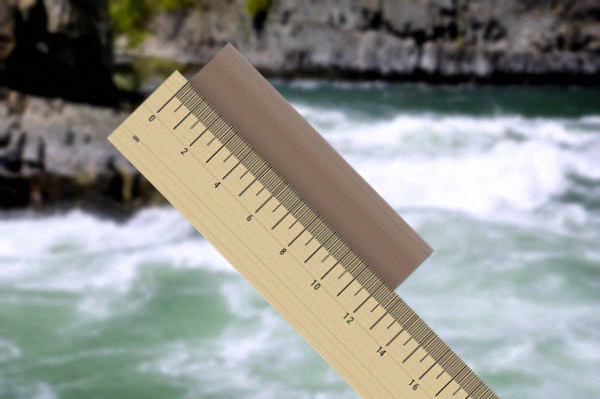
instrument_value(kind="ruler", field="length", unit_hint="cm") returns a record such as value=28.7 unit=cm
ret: value=12.5 unit=cm
